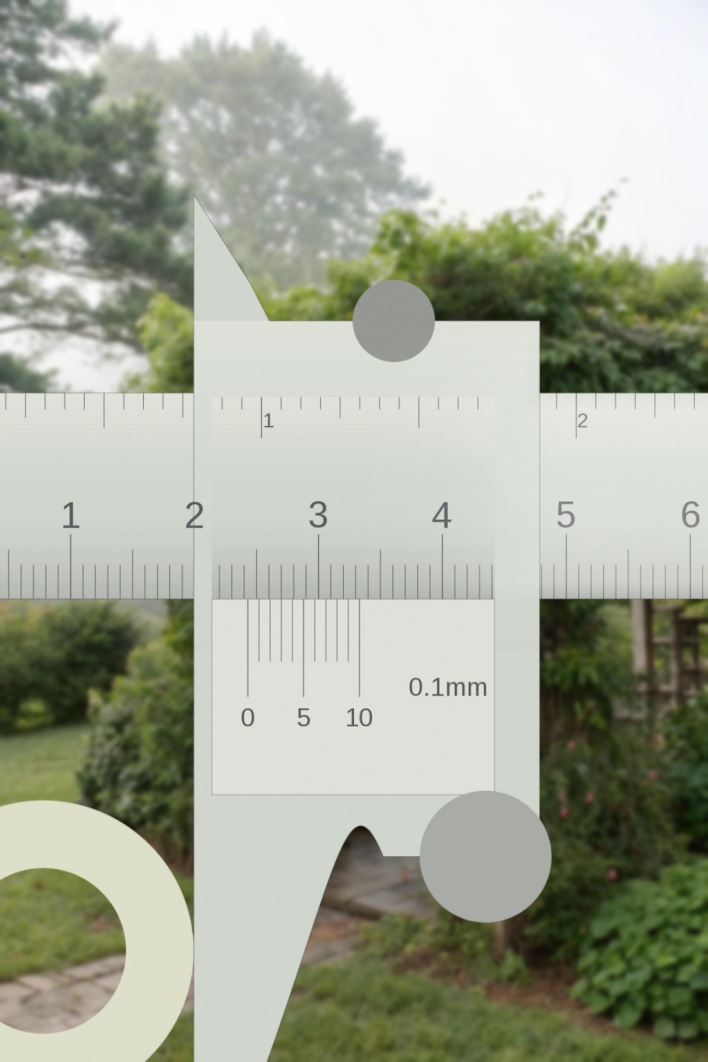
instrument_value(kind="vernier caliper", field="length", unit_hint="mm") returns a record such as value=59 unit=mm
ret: value=24.3 unit=mm
